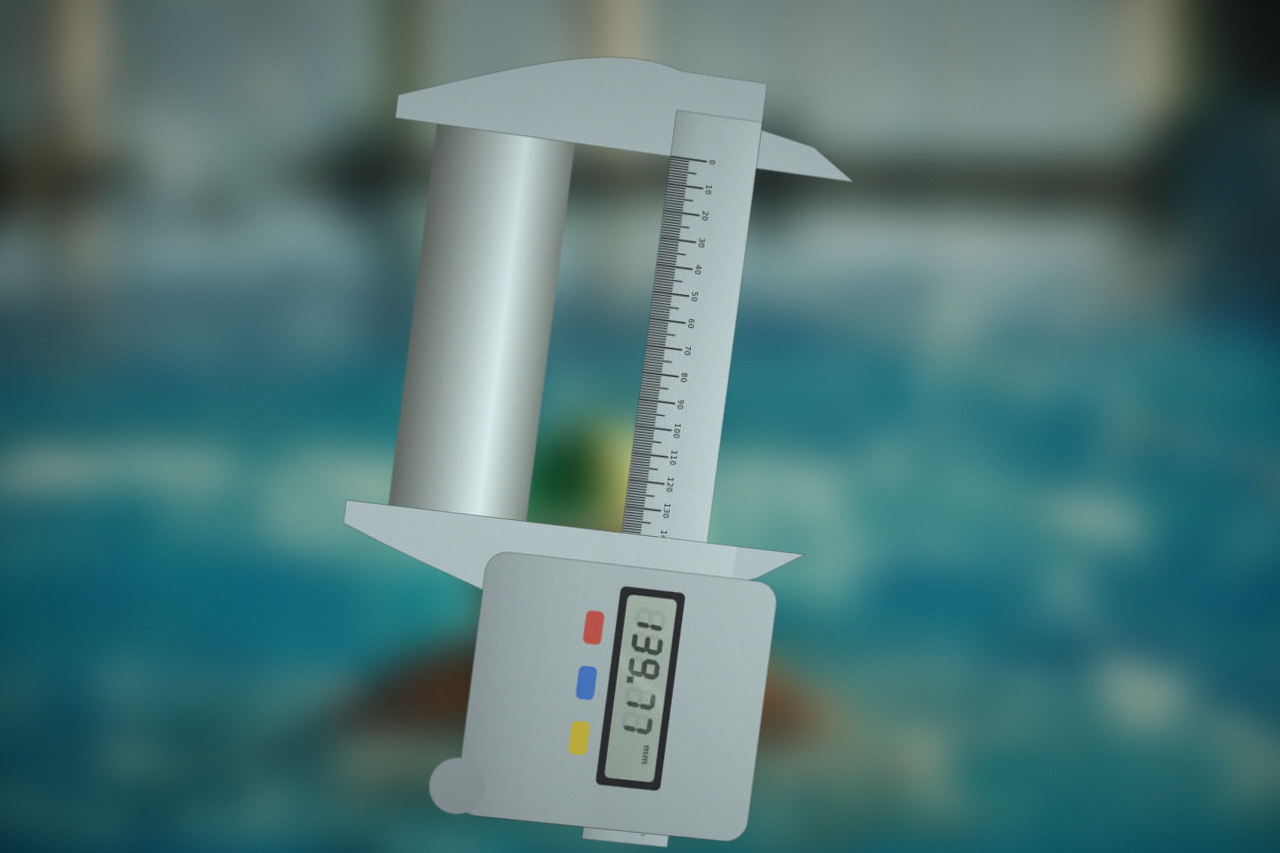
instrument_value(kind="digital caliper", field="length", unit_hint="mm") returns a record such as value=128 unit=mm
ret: value=139.77 unit=mm
